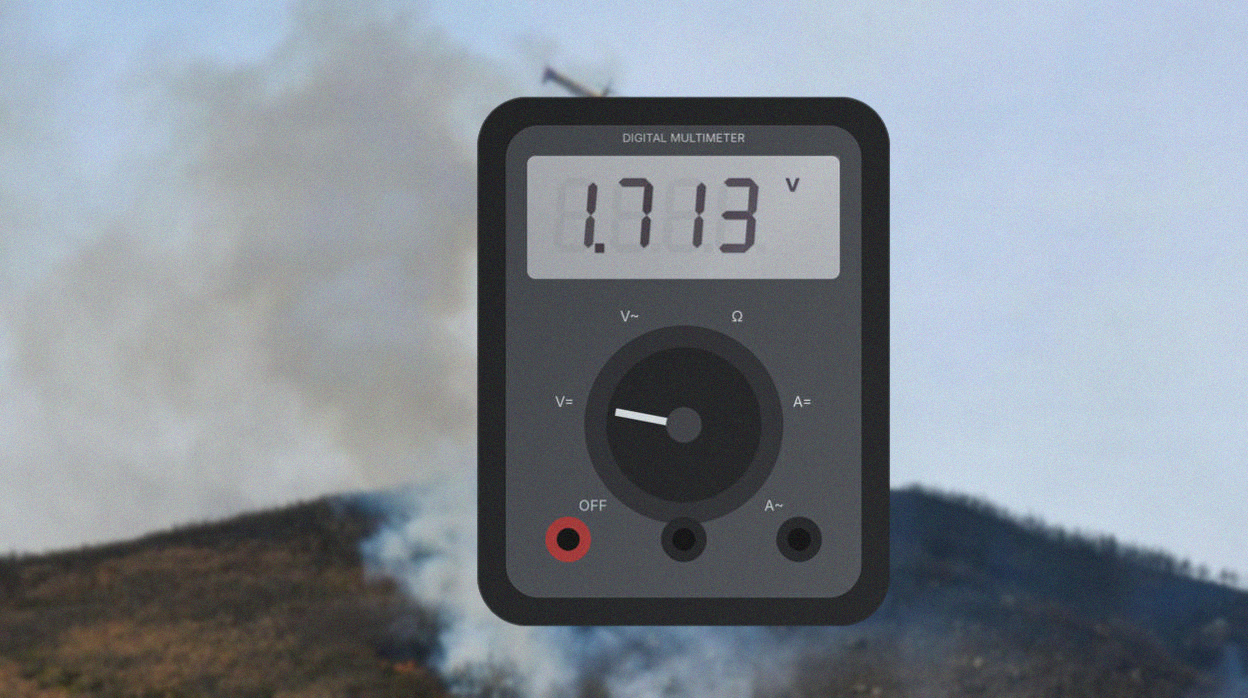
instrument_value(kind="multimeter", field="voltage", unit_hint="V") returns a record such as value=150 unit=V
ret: value=1.713 unit=V
